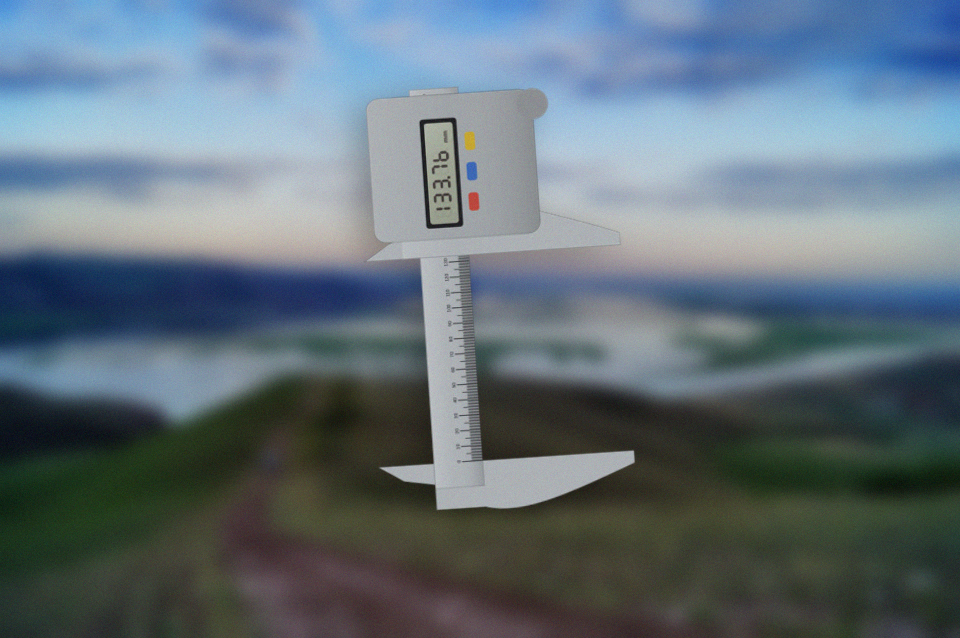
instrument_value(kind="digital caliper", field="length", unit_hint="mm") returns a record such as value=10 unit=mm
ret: value=133.76 unit=mm
